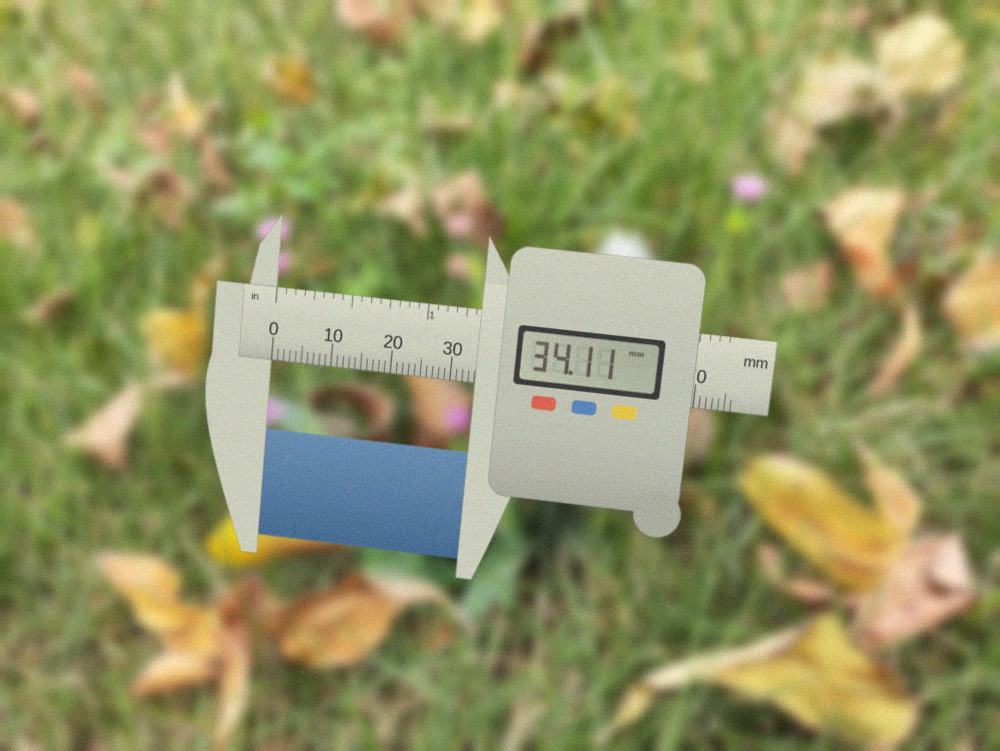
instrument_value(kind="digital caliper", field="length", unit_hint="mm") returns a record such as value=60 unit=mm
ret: value=34.11 unit=mm
